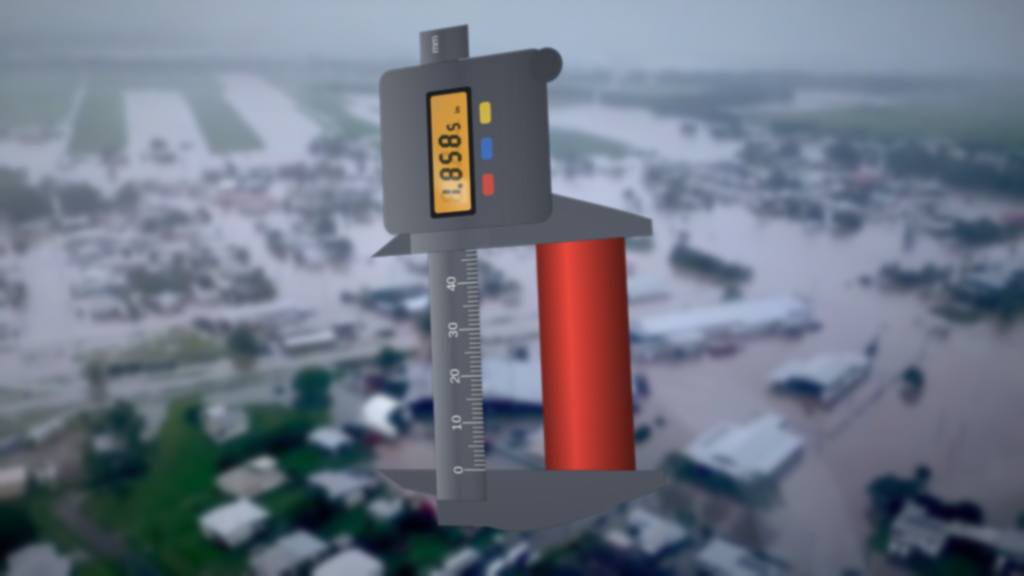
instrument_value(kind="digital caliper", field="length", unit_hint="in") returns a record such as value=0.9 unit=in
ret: value=1.8585 unit=in
